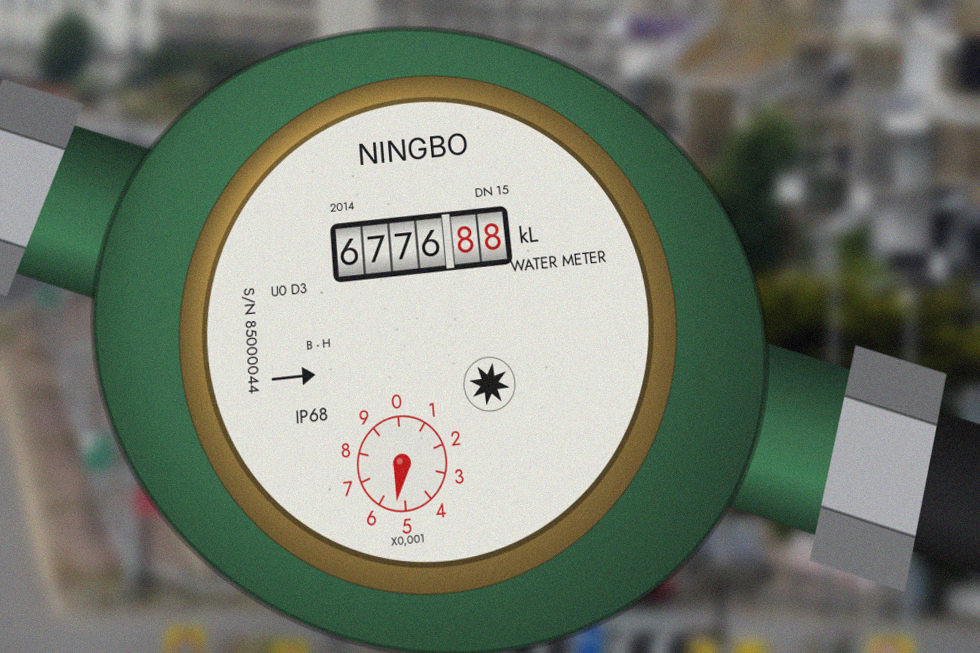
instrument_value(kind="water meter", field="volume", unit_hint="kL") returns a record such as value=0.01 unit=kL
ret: value=6776.885 unit=kL
